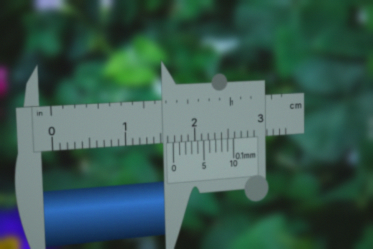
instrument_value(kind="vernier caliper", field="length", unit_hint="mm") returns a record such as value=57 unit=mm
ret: value=16.8 unit=mm
